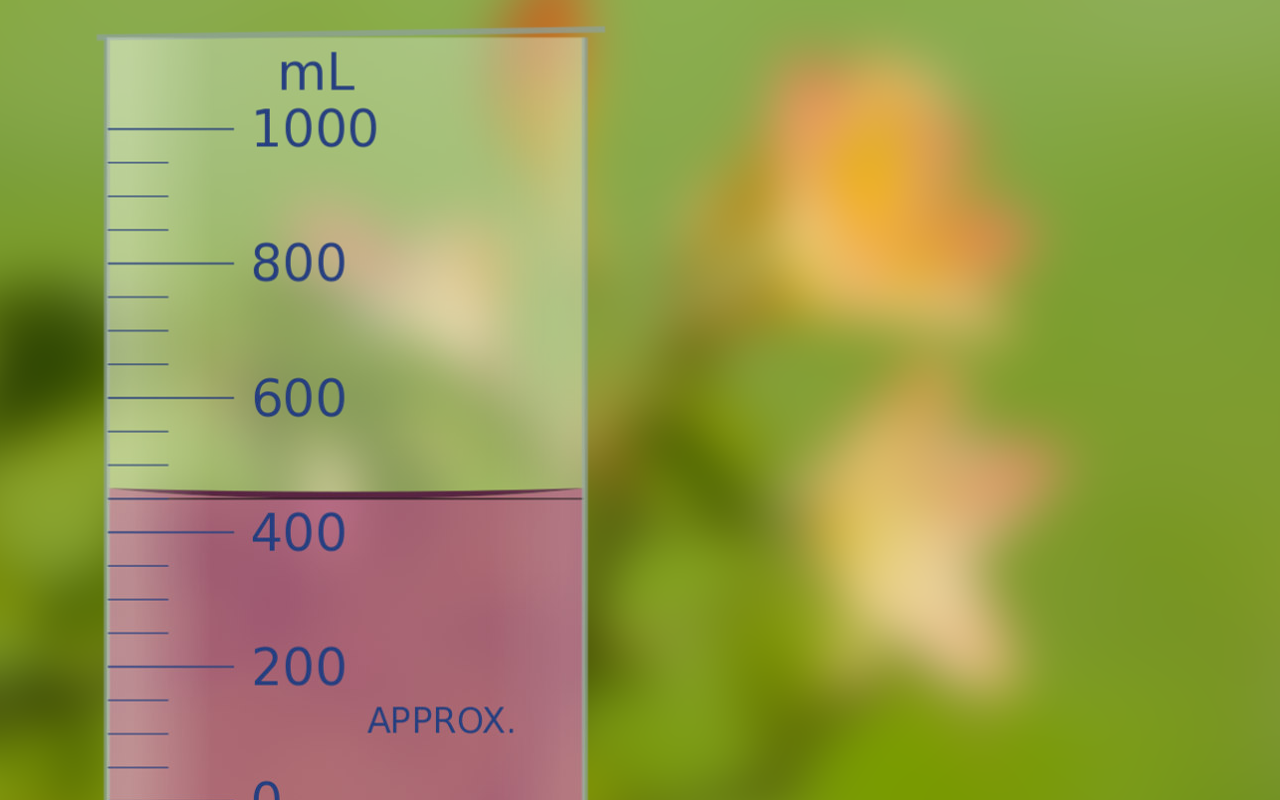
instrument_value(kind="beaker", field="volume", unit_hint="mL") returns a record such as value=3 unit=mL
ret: value=450 unit=mL
